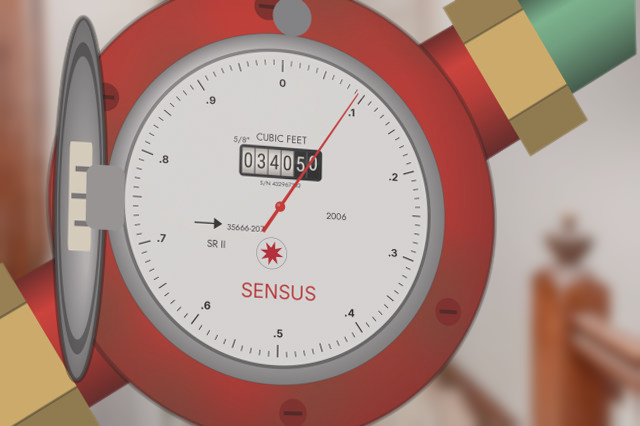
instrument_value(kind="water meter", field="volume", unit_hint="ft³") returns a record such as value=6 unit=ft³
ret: value=34050.09 unit=ft³
